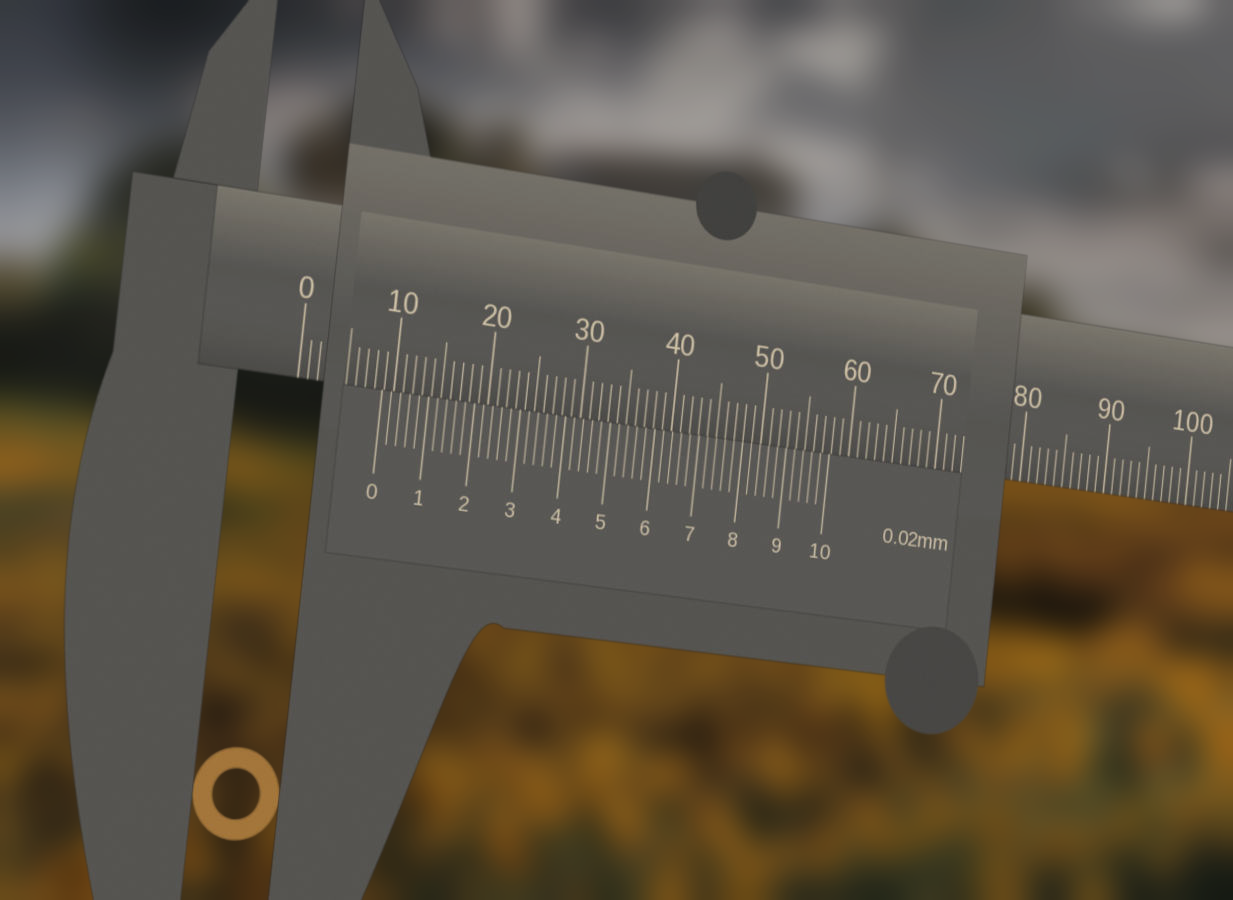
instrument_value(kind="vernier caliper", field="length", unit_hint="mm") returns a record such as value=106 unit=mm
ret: value=8.8 unit=mm
